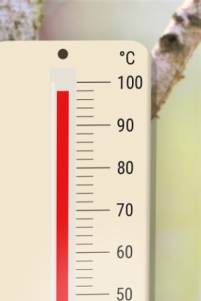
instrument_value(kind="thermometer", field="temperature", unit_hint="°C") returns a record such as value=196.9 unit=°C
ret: value=98 unit=°C
